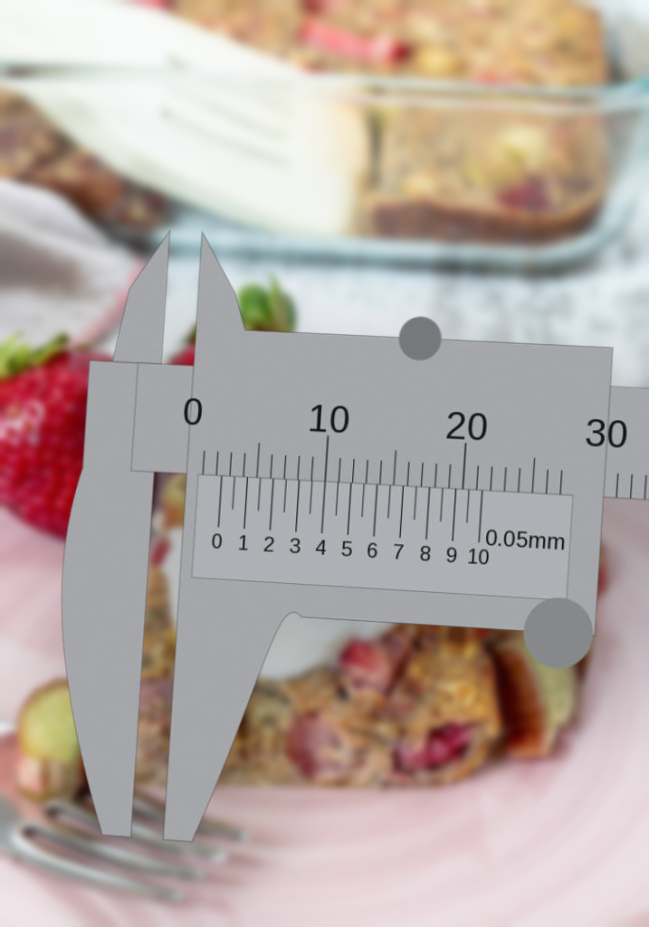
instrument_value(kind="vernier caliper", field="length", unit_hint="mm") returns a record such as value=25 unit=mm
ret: value=2.4 unit=mm
